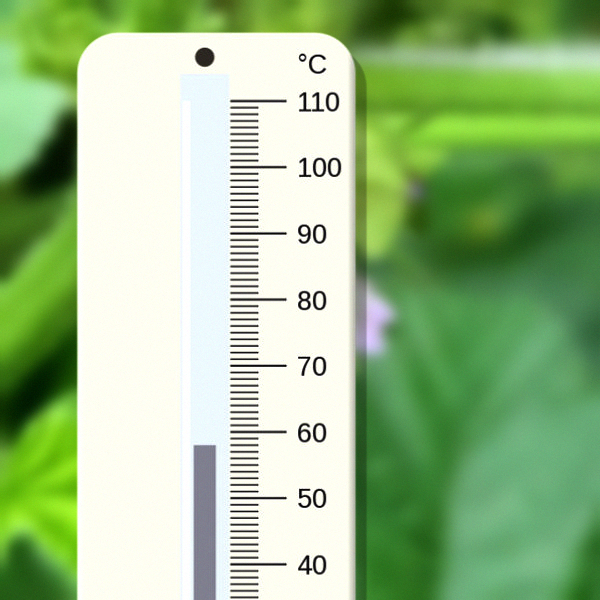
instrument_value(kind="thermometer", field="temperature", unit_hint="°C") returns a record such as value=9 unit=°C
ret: value=58 unit=°C
